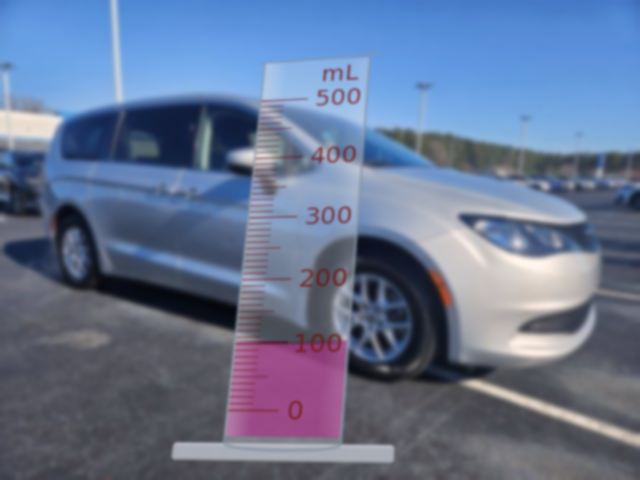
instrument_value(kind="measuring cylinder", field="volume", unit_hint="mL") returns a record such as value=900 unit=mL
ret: value=100 unit=mL
